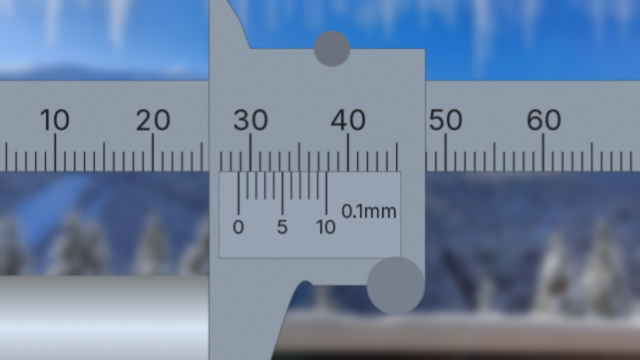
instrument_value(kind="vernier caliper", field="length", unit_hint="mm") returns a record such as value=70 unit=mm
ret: value=28.8 unit=mm
